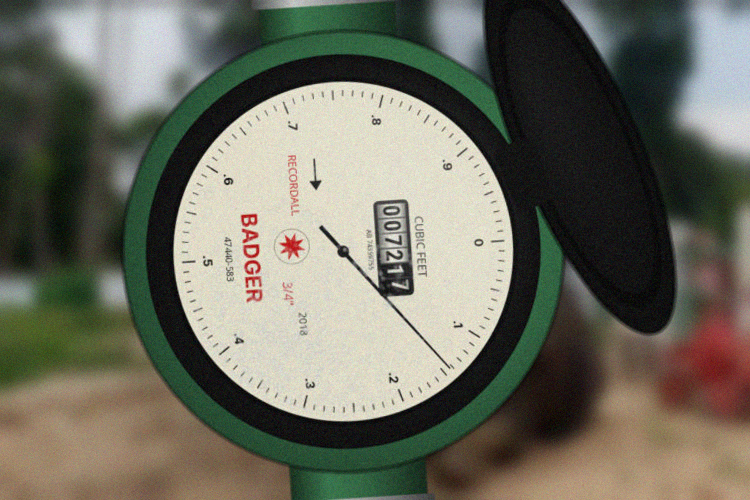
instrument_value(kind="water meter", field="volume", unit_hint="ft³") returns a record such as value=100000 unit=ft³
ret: value=7217.14 unit=ft³
